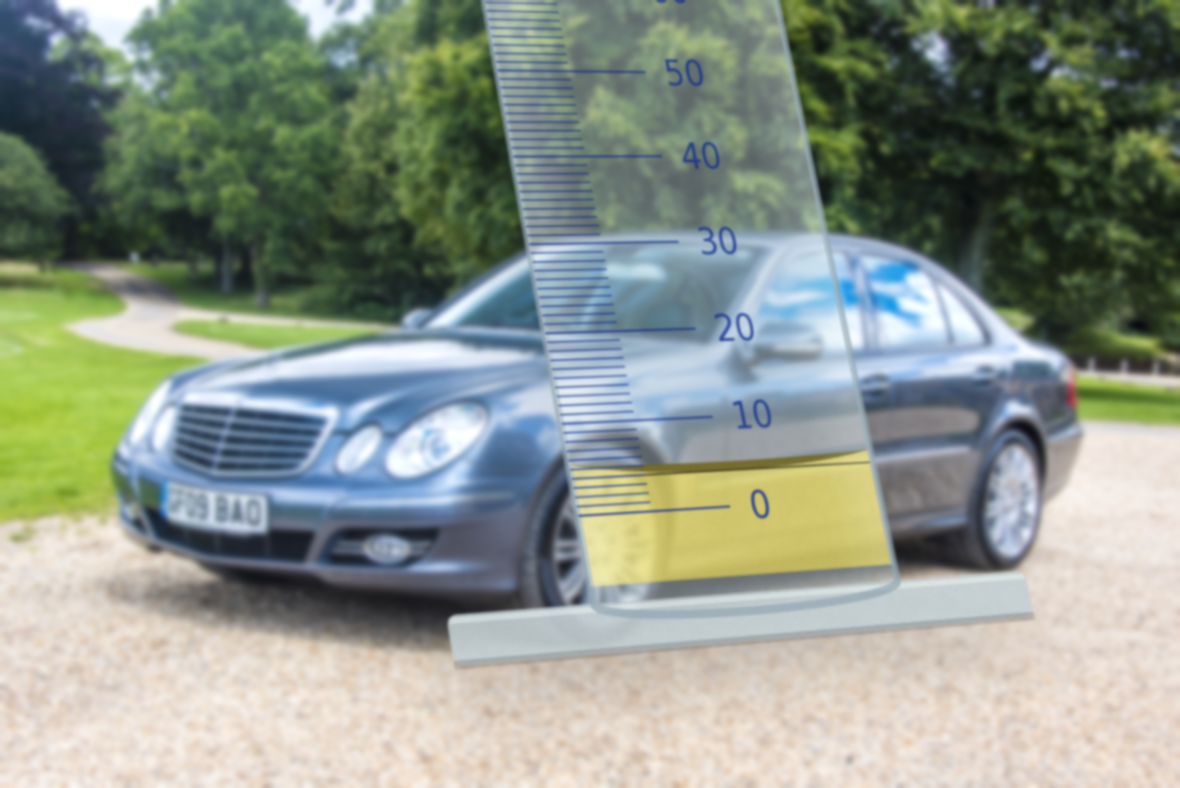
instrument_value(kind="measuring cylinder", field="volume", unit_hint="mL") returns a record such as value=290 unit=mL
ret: value=4 unit=mL
